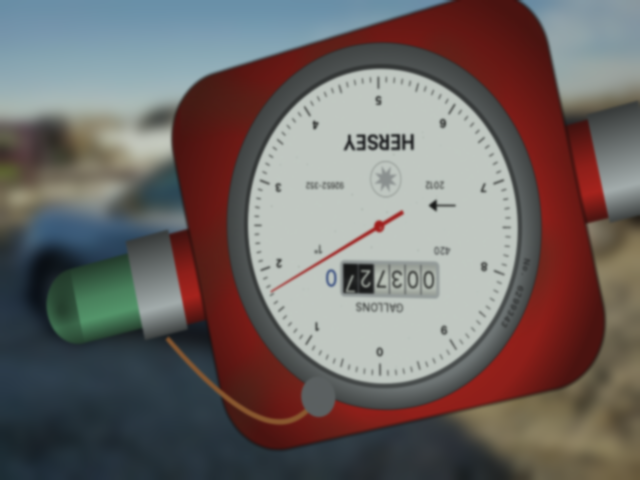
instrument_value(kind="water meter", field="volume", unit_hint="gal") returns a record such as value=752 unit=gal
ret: value=37271.7 unit=gal
